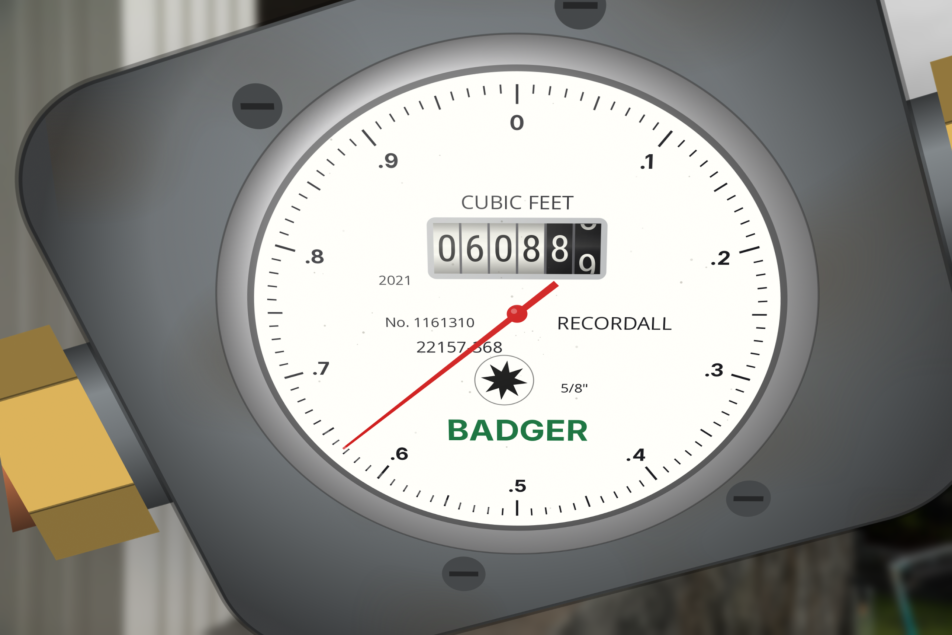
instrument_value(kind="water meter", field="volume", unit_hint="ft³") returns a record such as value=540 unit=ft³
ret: value=60888.63 unit=ft³
